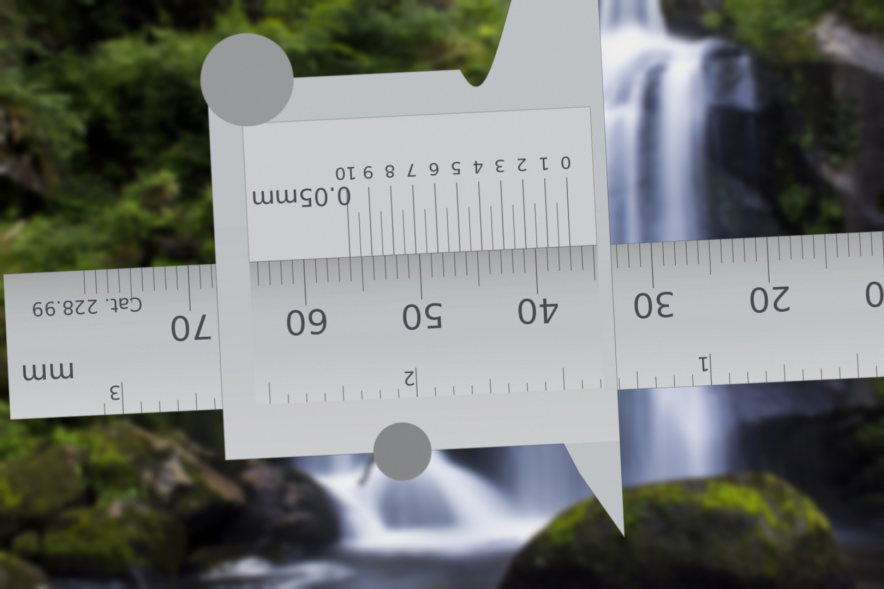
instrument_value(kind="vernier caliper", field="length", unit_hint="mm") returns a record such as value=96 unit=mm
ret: value=37.0 unit=mm
